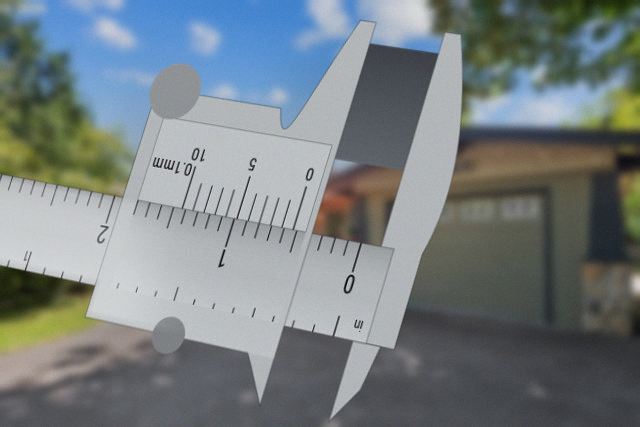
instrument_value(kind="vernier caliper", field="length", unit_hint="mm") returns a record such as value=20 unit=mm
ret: value=5.3 unit=mm
